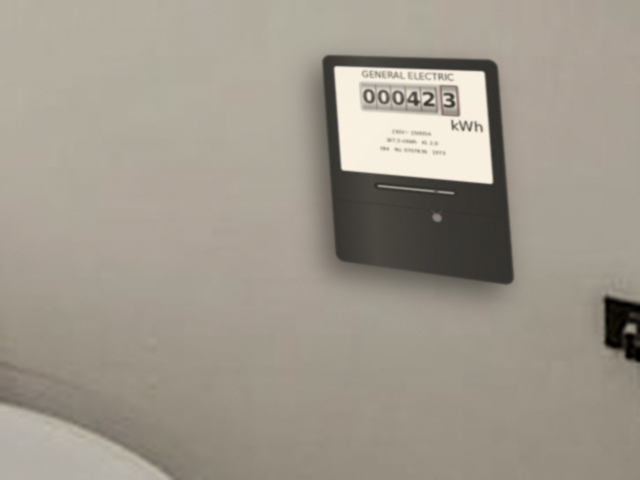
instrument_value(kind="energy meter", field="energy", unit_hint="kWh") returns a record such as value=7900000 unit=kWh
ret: value=42.3 unit=kWh
